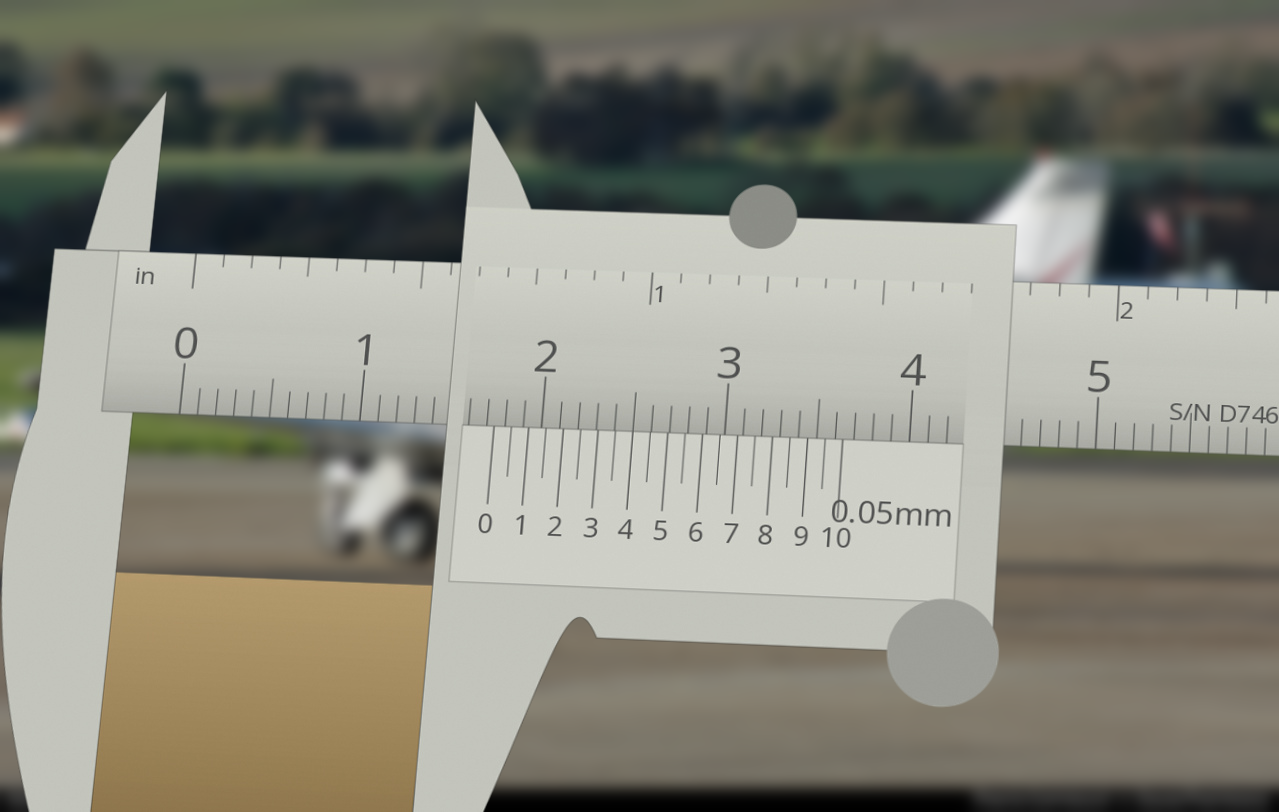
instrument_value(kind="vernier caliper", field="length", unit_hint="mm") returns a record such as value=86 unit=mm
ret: value=17.4 unit=mm
